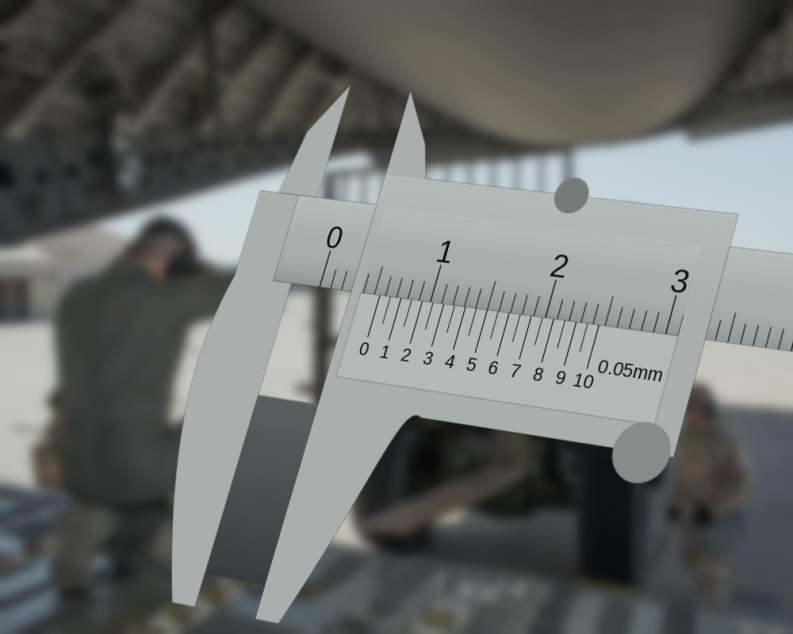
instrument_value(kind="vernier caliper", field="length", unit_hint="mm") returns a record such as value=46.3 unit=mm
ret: value=5.5 unit=mm
